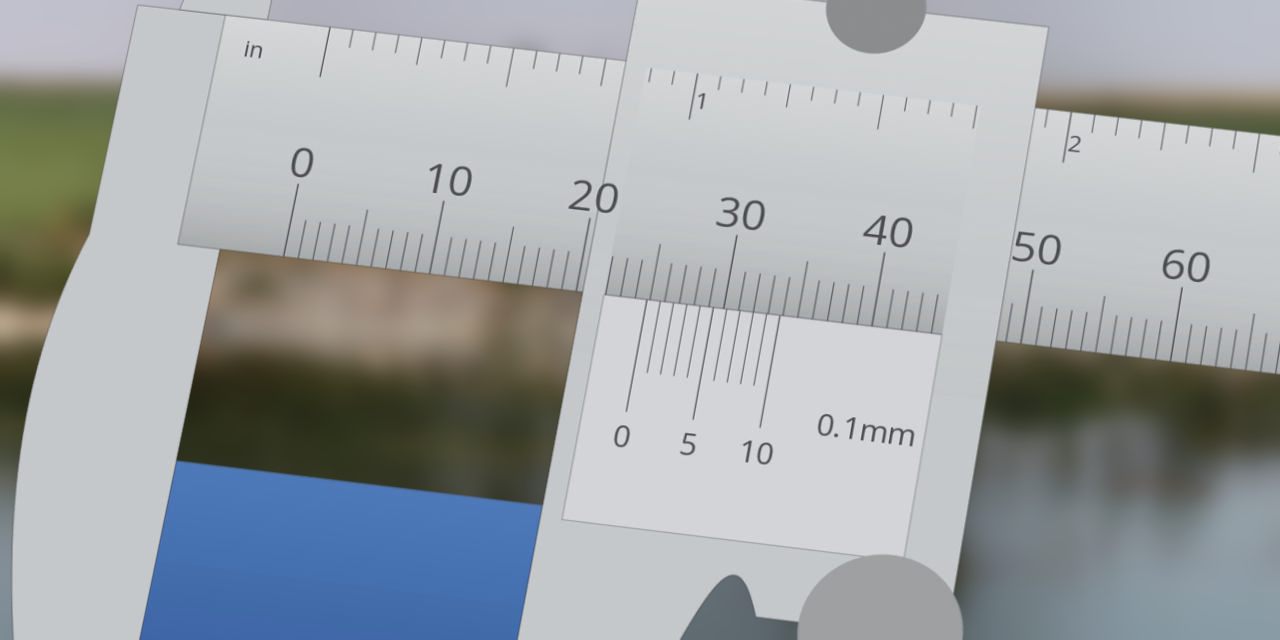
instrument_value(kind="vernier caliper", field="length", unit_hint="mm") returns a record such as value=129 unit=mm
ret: value=24.8 unit=mm
